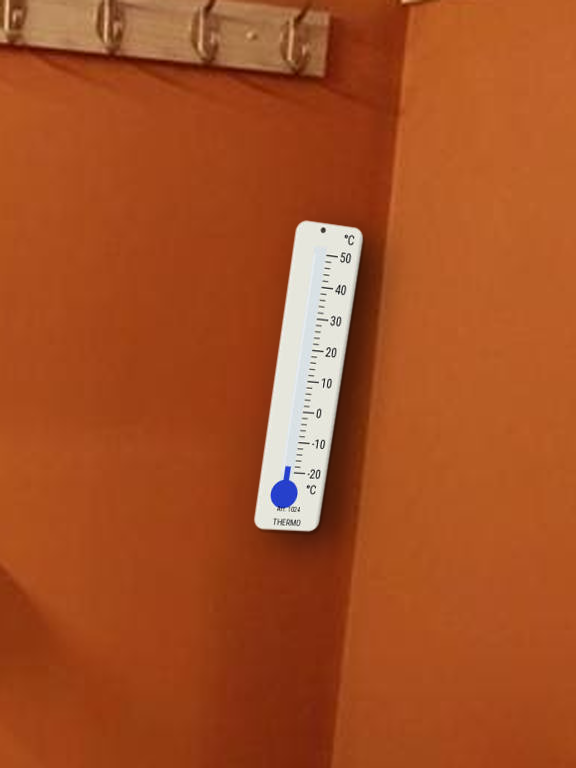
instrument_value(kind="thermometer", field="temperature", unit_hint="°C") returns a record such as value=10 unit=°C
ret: value=-18 unit=°C
